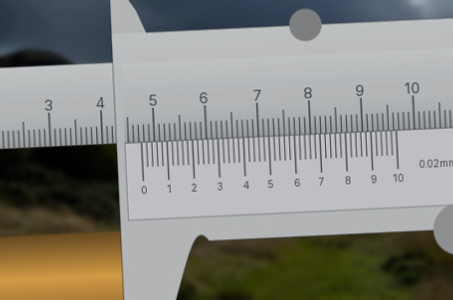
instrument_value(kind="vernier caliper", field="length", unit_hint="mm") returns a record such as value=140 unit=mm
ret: value=47.5 unit=mm
